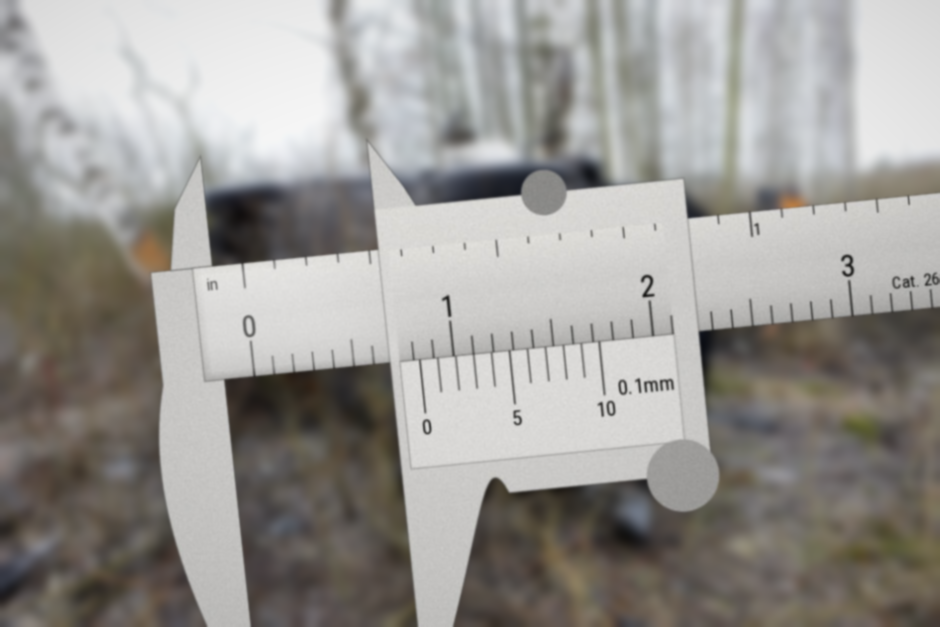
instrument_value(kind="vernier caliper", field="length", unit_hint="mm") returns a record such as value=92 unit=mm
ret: value=8.3 unit=mm
